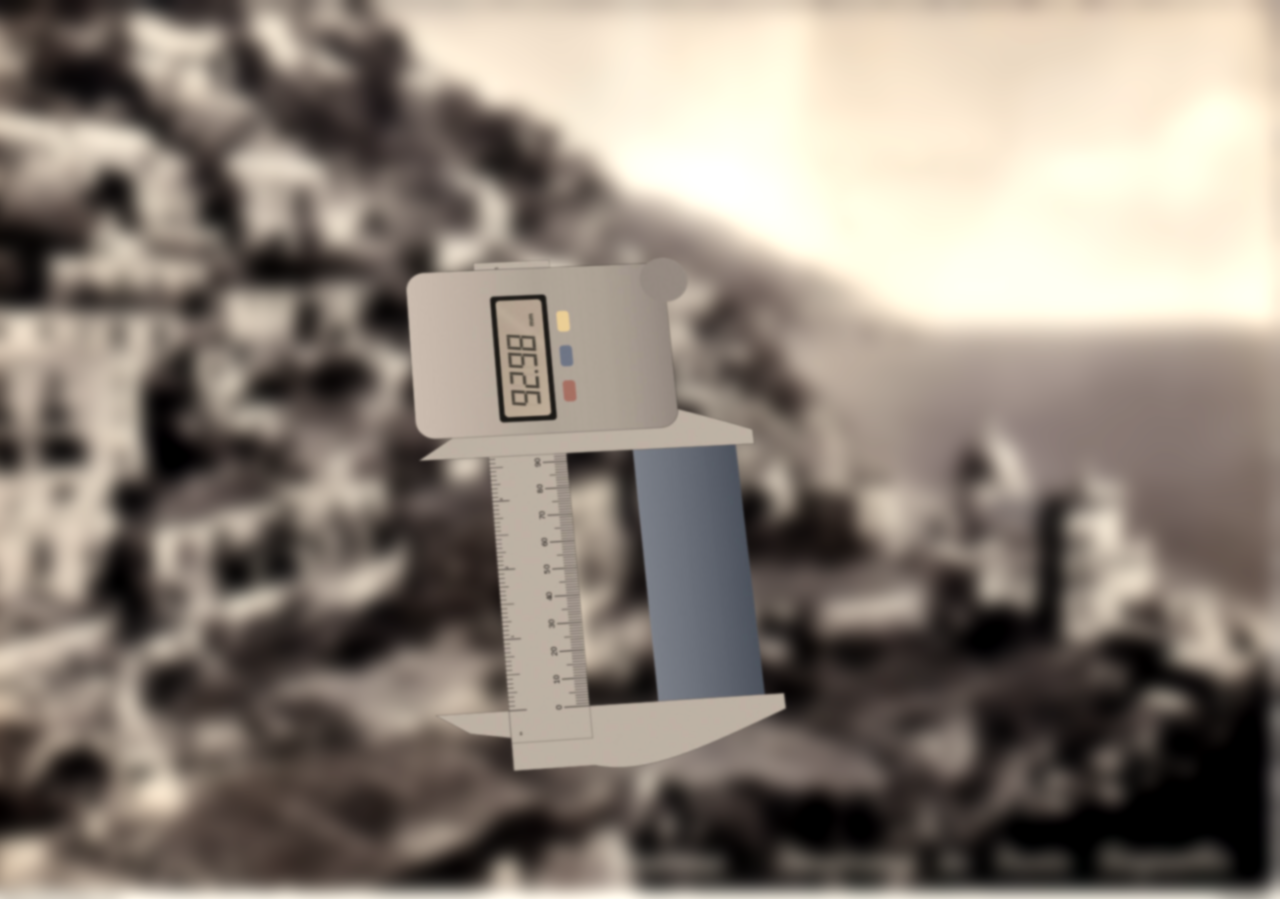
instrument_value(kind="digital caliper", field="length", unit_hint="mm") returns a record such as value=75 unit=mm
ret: value=92.98 unit=mm
